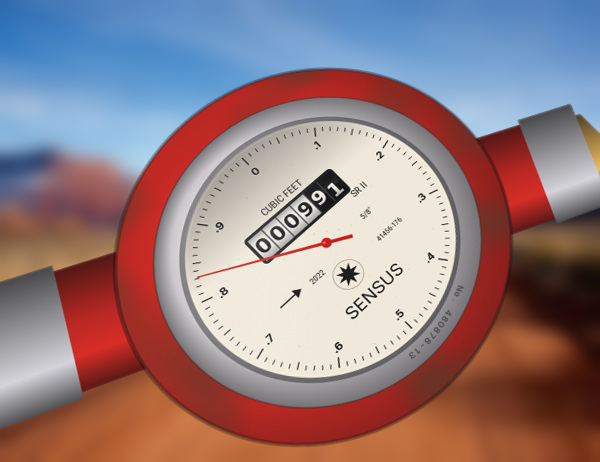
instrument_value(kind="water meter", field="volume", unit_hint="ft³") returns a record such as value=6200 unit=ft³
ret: value=990.83 unit=ft³
